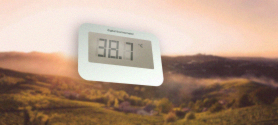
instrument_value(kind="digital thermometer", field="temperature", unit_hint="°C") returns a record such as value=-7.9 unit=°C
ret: value=38.7 unit=°C
